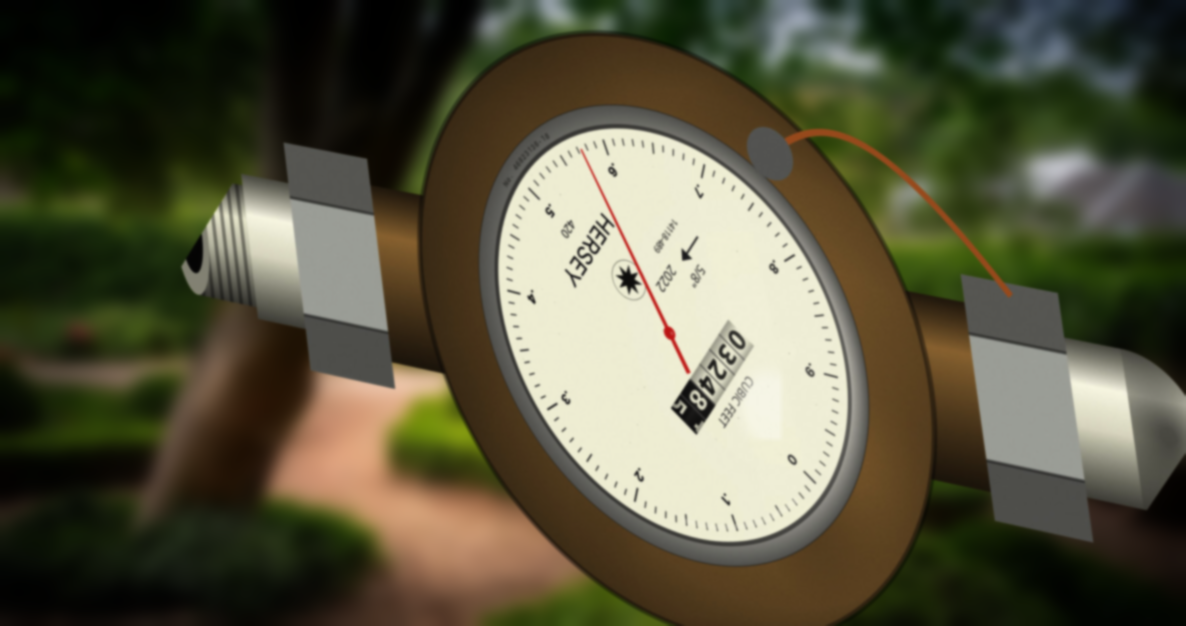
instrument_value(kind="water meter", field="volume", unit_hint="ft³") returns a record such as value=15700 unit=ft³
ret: value=32484.57 unit=ft³
